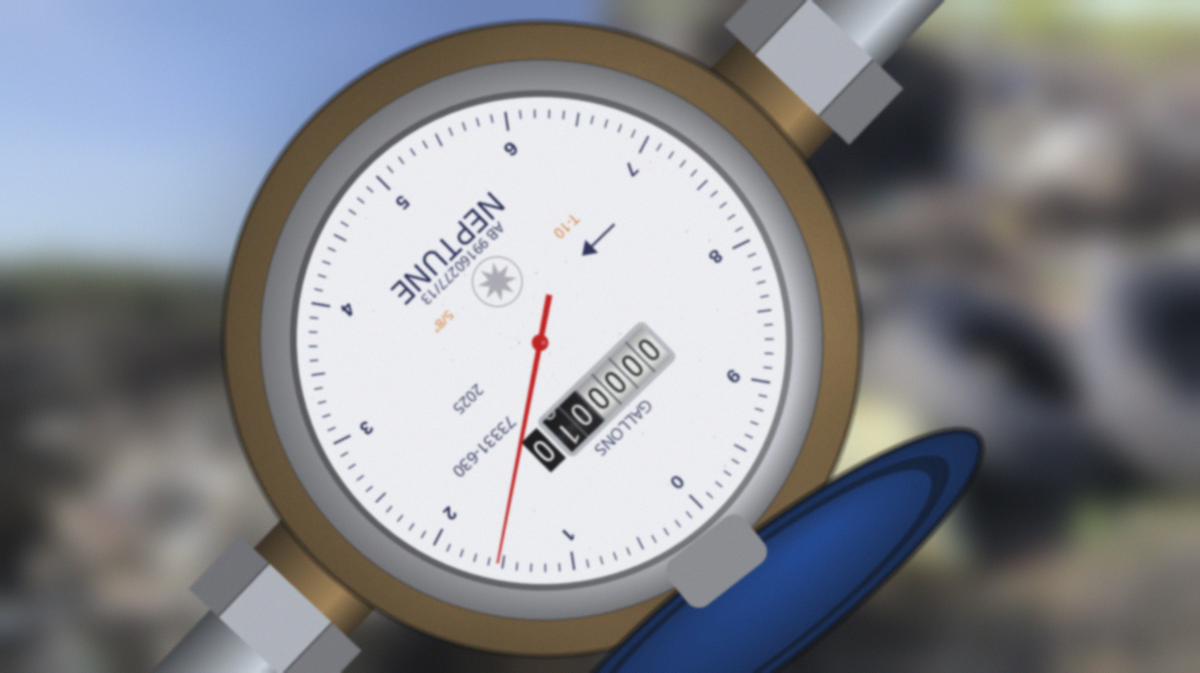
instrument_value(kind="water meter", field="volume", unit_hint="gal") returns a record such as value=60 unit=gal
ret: value=11.5 unit=gal
